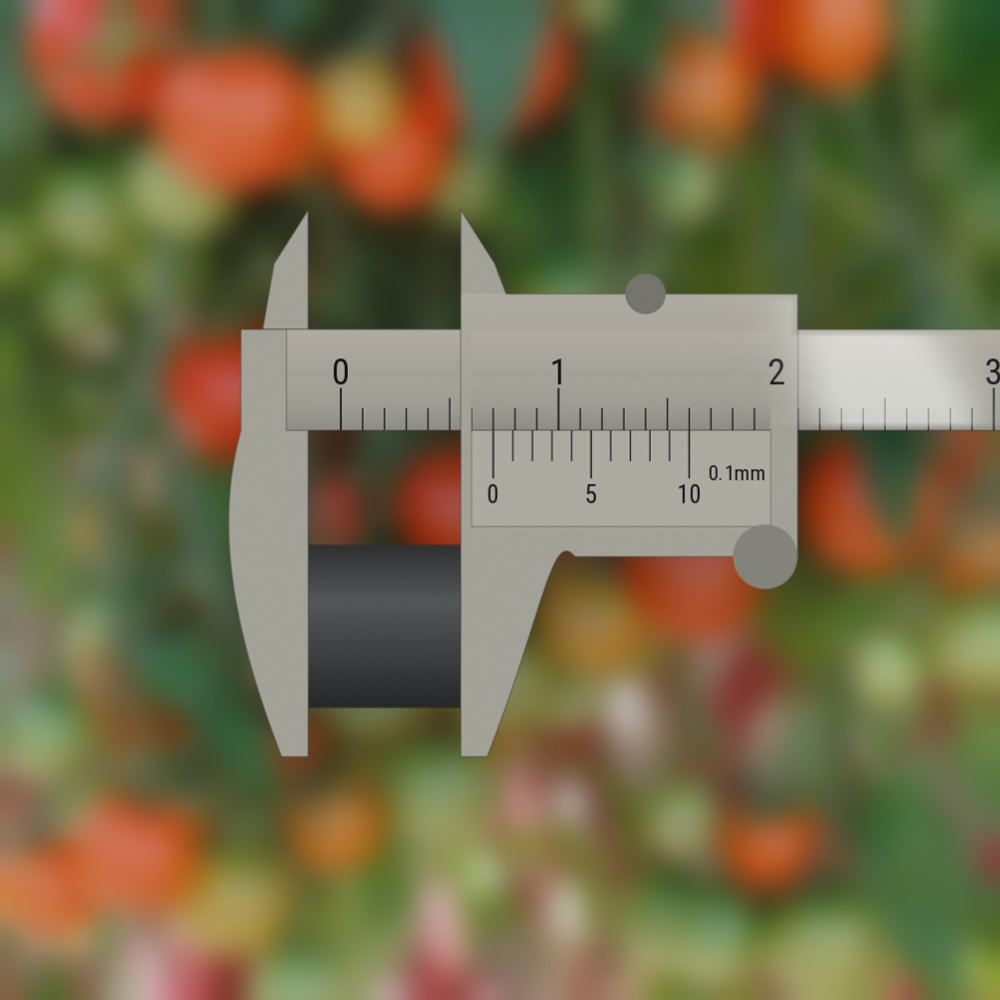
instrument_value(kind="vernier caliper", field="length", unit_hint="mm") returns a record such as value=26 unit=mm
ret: value=7.0 unit=mm
